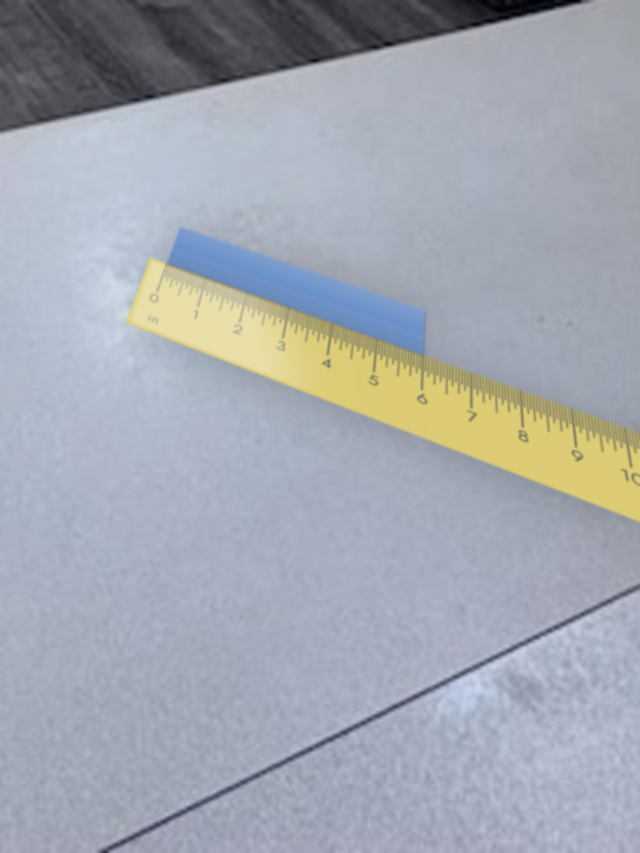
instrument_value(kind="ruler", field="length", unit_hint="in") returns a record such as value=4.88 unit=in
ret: value=6 unit=in
